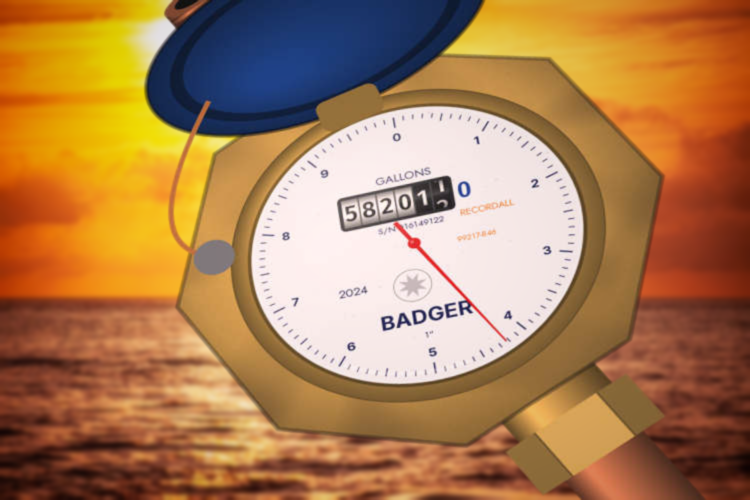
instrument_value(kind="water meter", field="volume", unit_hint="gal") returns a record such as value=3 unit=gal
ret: value=5820114.2 unit=gal
